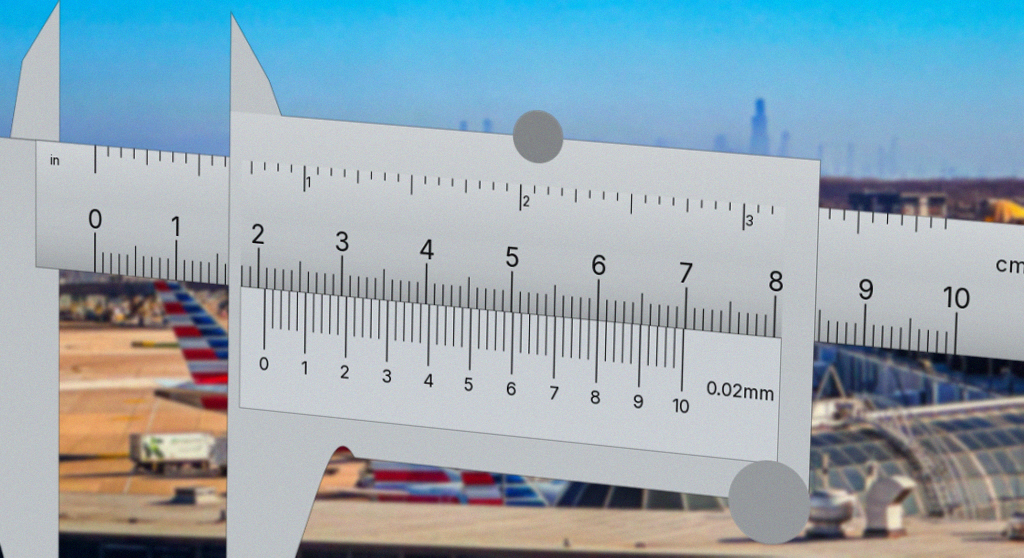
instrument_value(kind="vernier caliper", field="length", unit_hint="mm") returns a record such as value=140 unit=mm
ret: value=20.8 unit=mm
